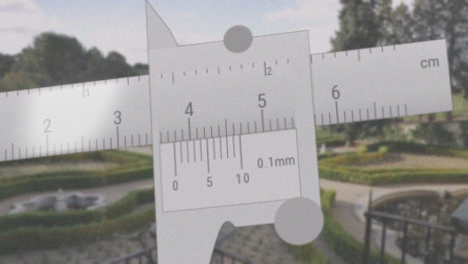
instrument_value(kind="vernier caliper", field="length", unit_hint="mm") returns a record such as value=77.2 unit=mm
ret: value=37.8 unit=mm
